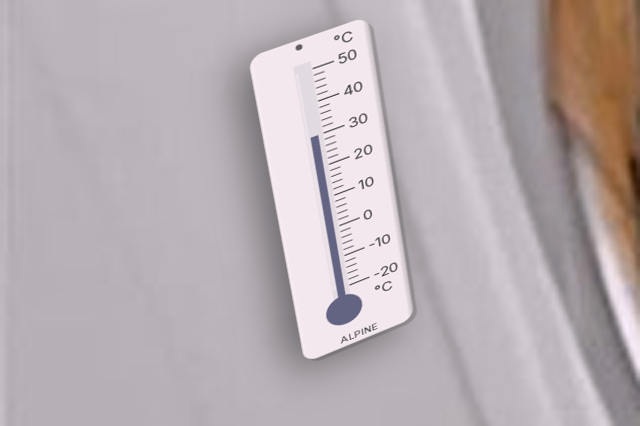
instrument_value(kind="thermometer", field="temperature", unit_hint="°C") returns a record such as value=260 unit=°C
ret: value=30 unit=°C
